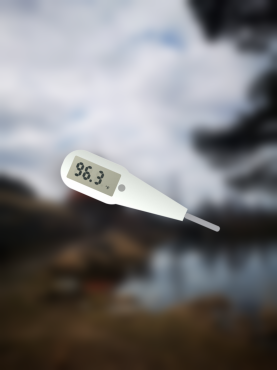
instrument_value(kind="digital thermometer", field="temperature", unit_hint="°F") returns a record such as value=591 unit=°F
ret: value=96.3 unit=°F
